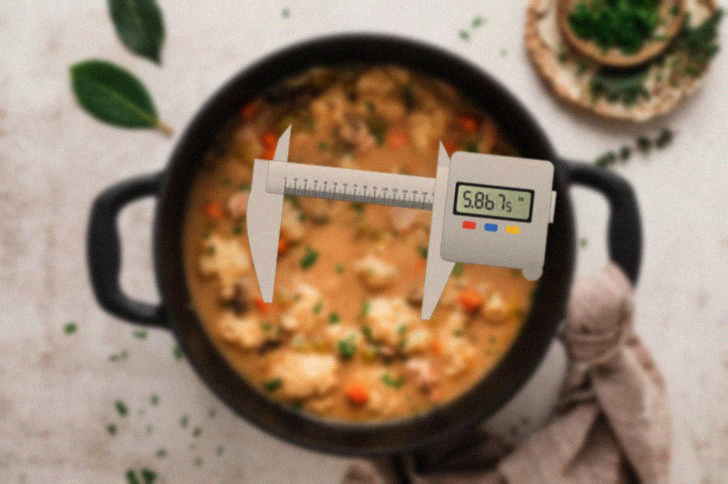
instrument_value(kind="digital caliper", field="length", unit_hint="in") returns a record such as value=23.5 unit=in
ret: value=5.8675 unit=in
